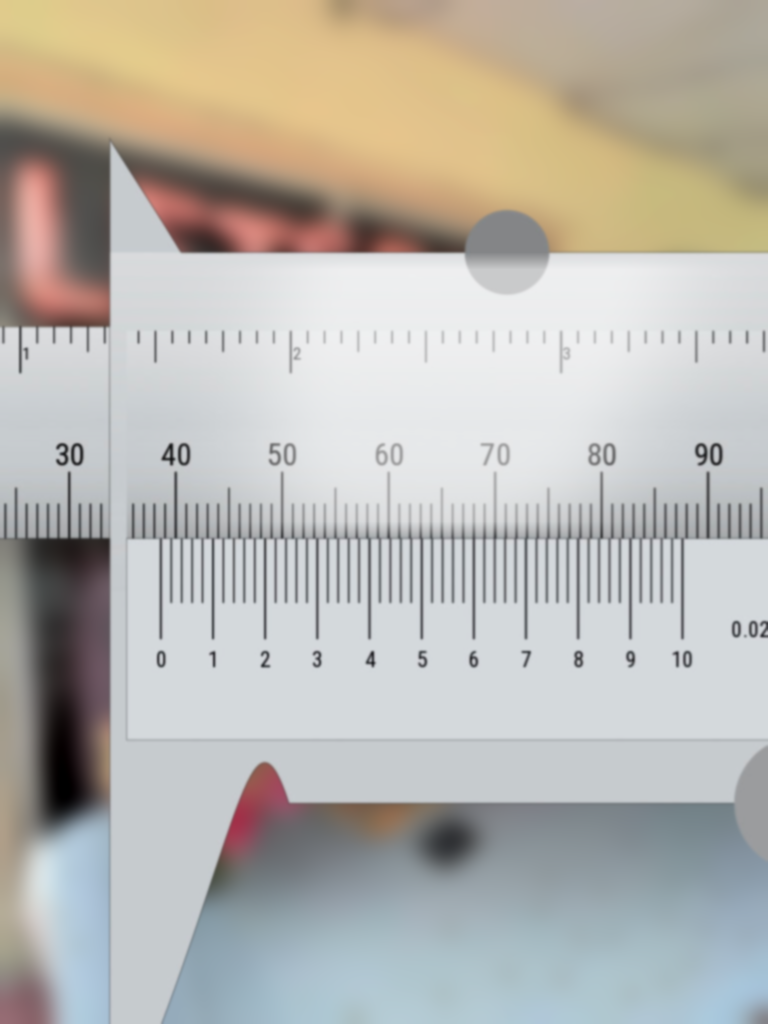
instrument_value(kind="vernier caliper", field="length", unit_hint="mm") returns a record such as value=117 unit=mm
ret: value=38.6 unit=mm
